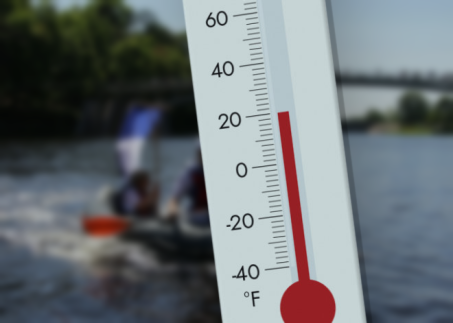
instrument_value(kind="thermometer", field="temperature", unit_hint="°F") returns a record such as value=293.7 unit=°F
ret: value=20 unit=°F
